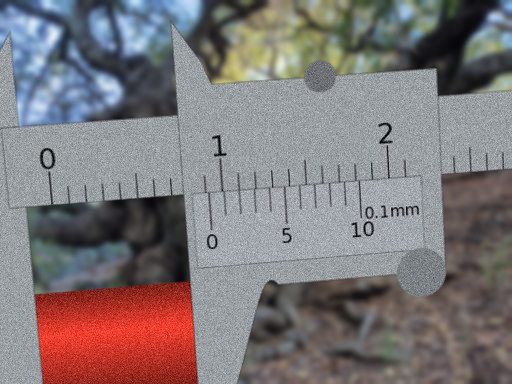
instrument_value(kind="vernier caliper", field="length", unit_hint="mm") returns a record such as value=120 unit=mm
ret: value=9.2 unit=mm
